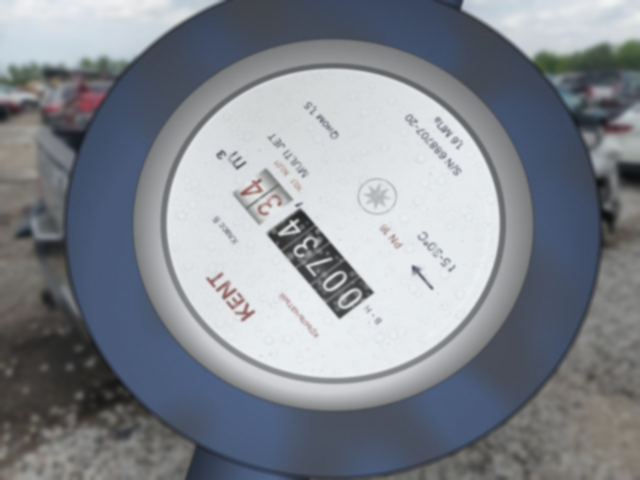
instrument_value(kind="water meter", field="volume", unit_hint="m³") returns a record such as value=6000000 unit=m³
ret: value=734.34 unit=m³
